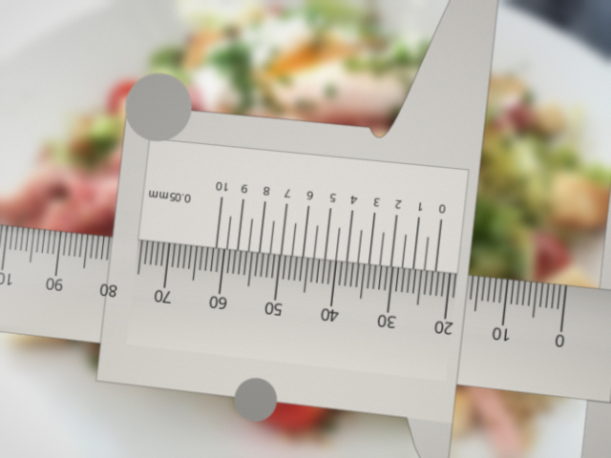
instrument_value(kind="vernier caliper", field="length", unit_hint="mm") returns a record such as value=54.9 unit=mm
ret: value=22.5 unit=mm
